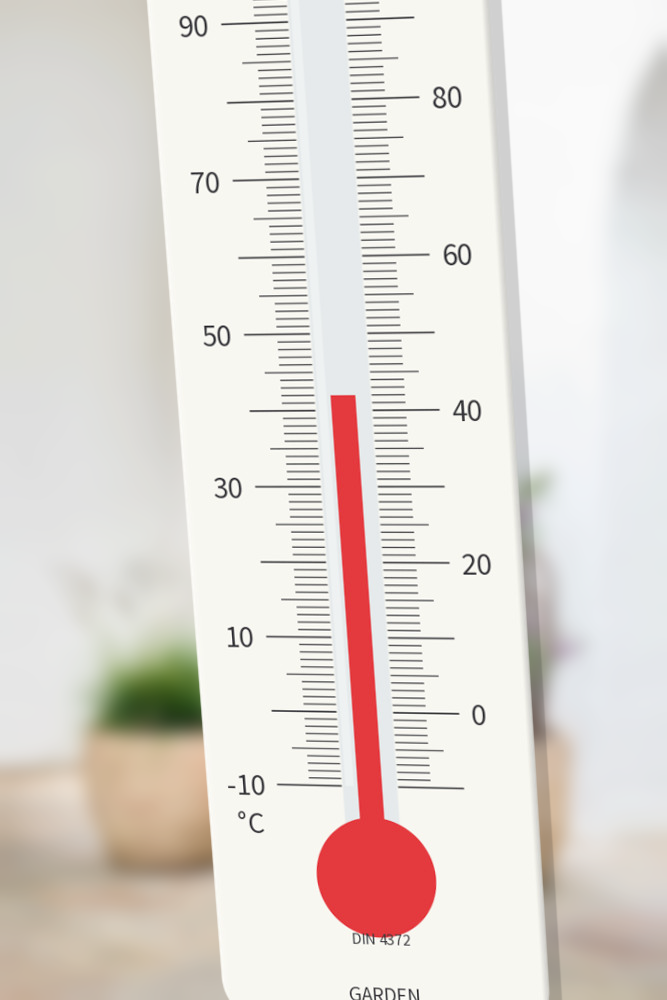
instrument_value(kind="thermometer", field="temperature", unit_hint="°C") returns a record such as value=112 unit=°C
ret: value=42 unit=°C
